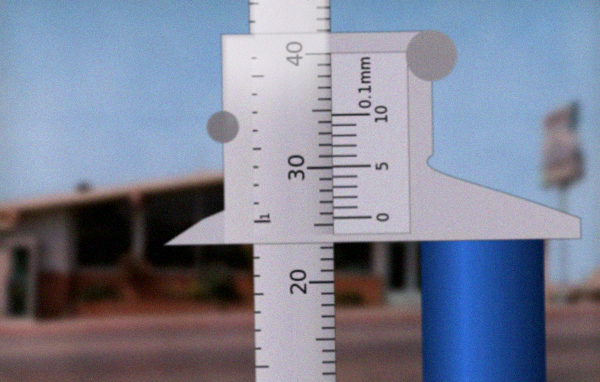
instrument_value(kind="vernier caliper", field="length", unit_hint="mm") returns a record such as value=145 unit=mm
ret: value=25.6 unit=mm
